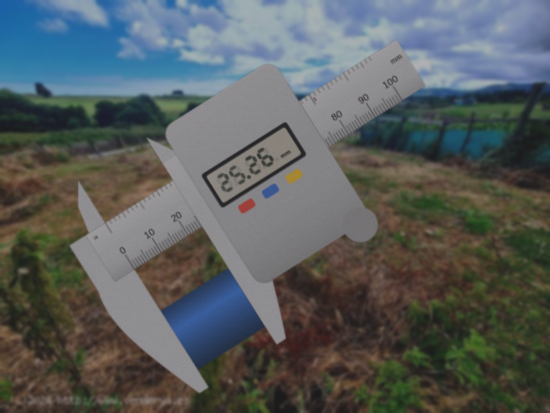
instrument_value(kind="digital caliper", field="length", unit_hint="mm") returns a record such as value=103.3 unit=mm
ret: value=25.26 unit=mm
